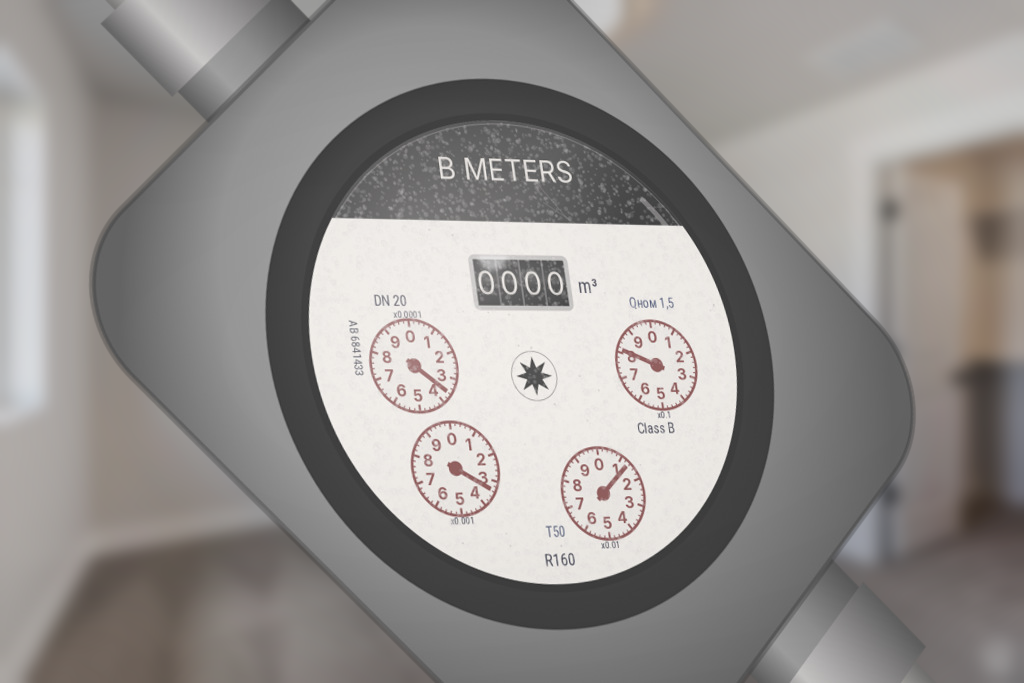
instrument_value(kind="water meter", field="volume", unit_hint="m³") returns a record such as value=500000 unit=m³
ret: value=0.8133 unit=m³
